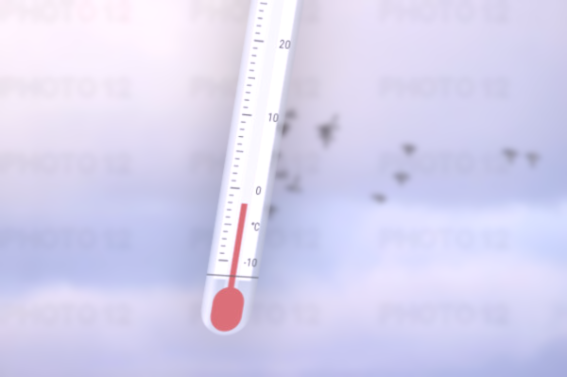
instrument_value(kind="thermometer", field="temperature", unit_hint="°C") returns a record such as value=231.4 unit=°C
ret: value=-2 unit=°C
